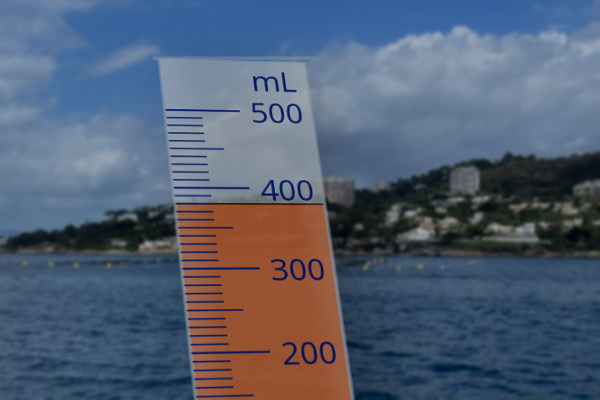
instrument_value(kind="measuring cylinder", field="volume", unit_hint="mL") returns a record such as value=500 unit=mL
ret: value=380 unit=mL
